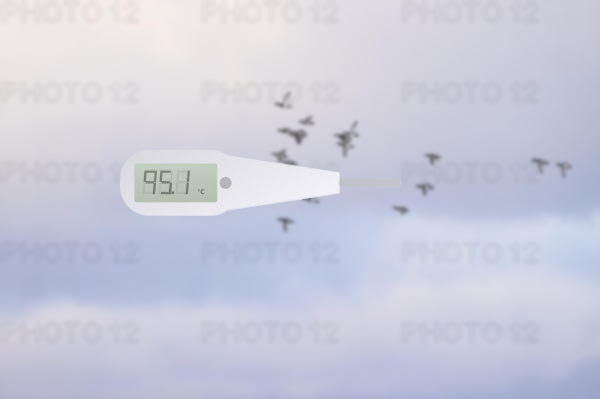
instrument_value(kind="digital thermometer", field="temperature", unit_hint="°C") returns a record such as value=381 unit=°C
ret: value=95.1 unit=°C
